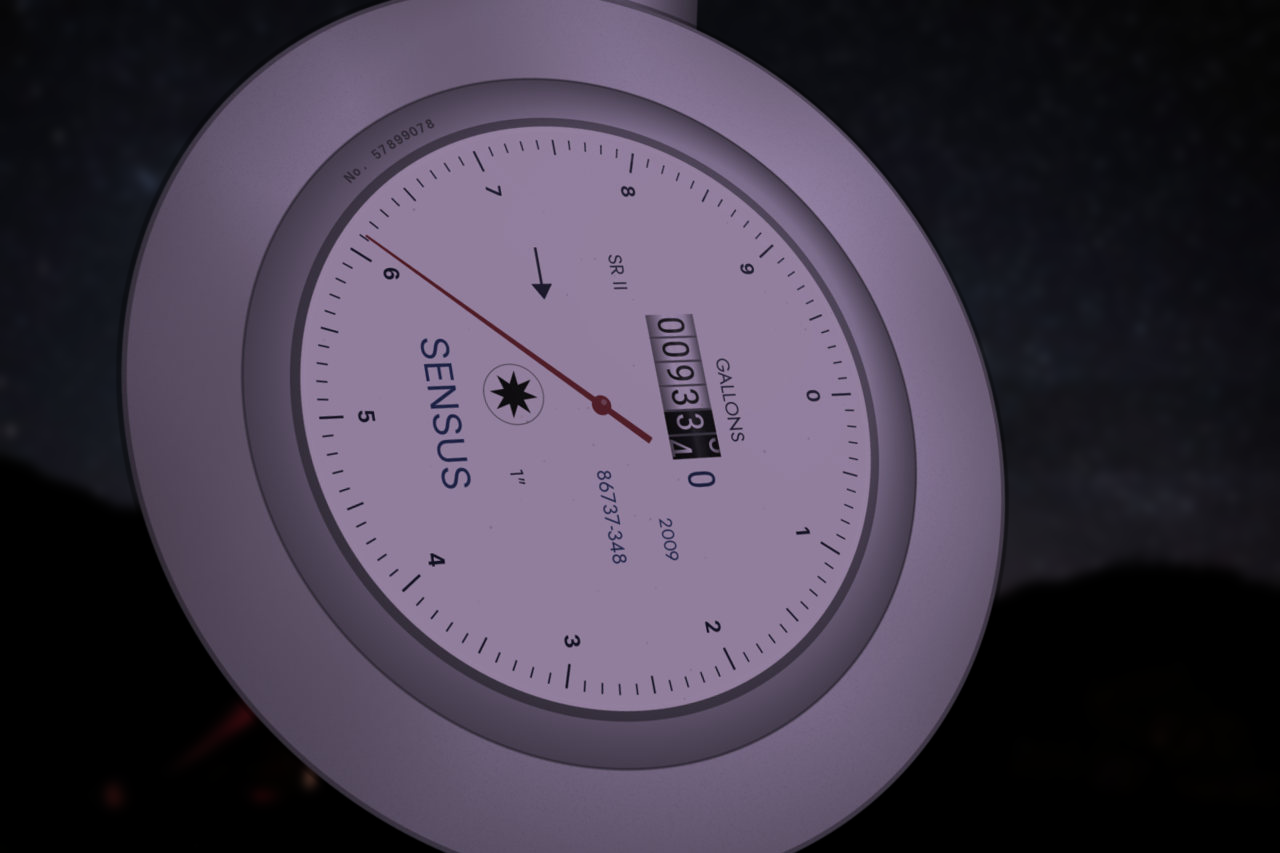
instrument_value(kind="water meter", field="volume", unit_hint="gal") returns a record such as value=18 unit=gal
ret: value=93336.1 unit=gal
